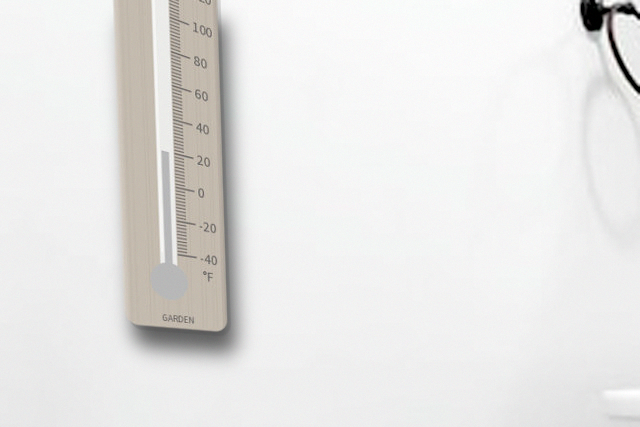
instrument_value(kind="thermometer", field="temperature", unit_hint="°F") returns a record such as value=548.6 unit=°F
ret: value=20 unit=°F
